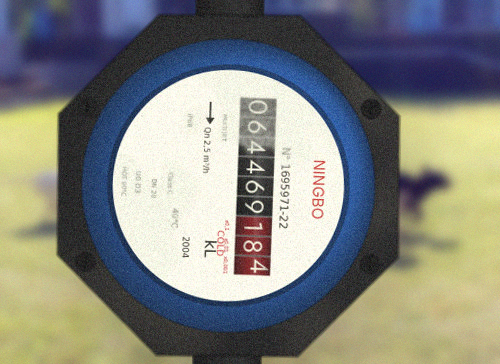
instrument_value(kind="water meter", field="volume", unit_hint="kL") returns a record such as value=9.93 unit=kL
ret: value=64469.184 unit=kL
